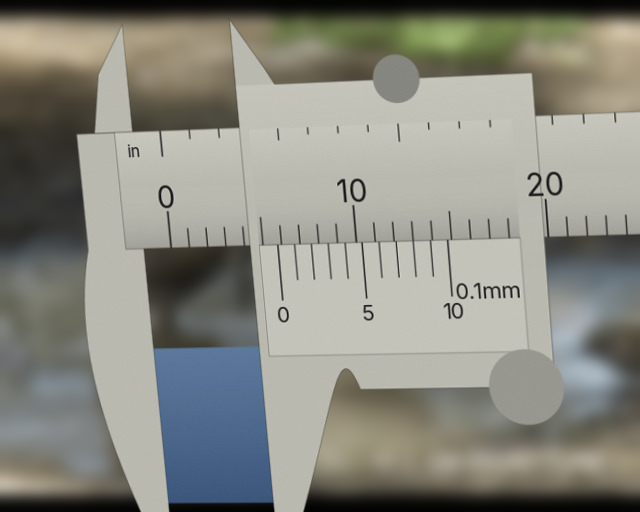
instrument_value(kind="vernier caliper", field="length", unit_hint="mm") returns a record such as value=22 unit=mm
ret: value=5.8 unit=mm
